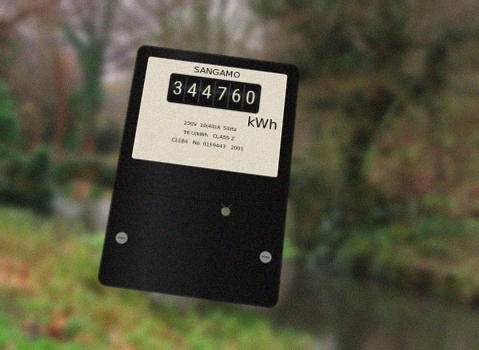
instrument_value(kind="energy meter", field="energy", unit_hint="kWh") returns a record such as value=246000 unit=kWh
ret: value=344760 unit=kWh
